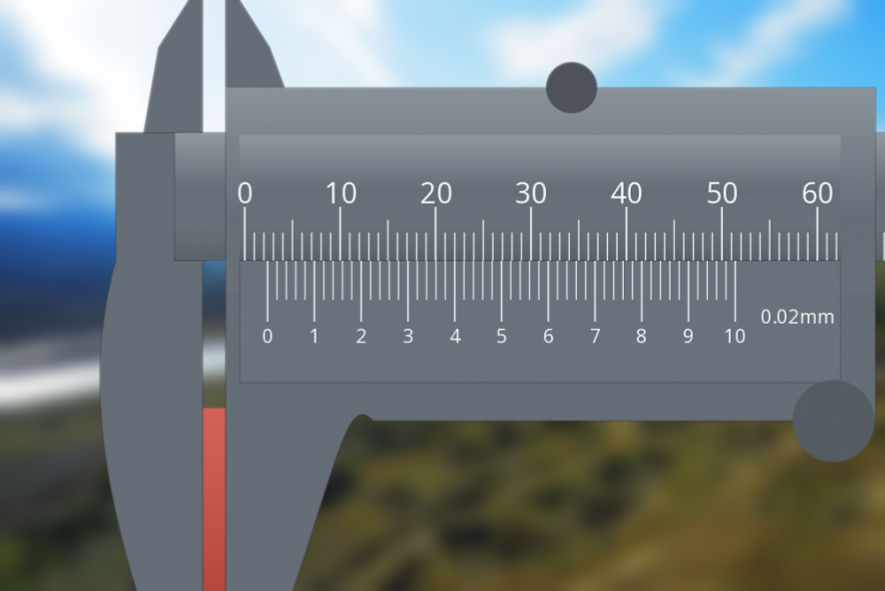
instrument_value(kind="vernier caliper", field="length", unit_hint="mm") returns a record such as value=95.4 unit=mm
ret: value=2.4 unit=mm
